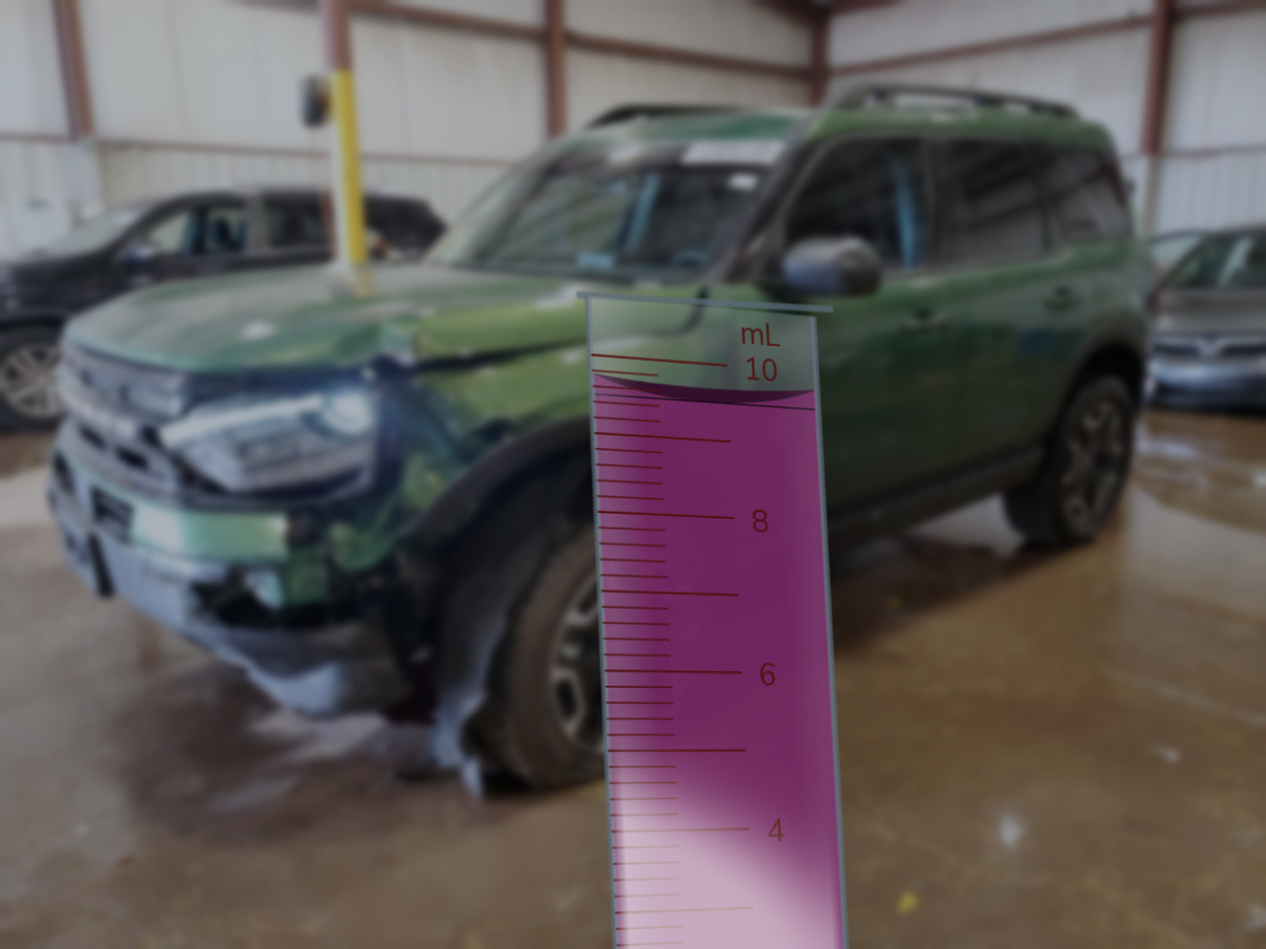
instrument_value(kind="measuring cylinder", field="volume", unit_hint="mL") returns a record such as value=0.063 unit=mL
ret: value=9.5 unit=mL
